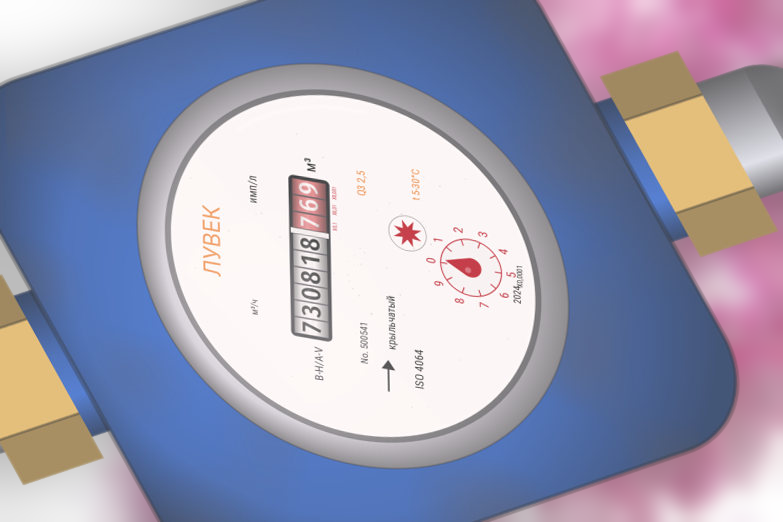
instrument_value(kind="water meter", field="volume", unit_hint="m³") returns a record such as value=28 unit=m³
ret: value=730818.7690 unit=m³
